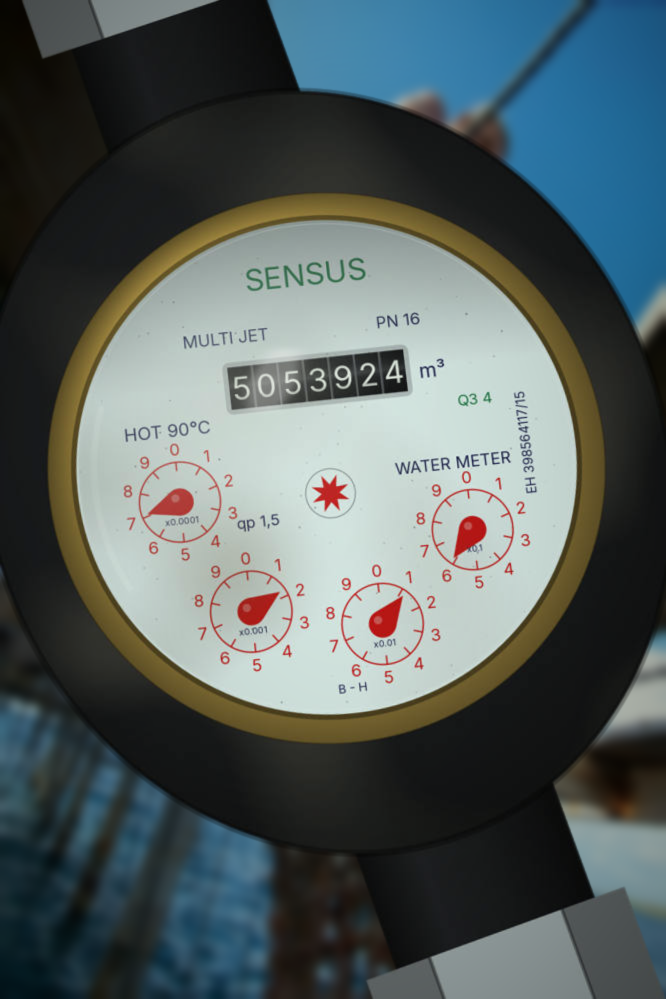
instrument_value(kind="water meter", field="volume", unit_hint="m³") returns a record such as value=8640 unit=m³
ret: value=5053924.6117 unit=m³
